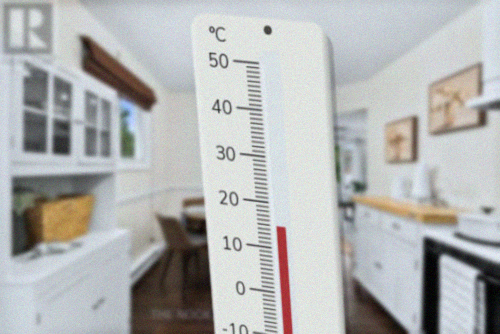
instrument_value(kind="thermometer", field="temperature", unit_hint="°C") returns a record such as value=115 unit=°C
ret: value=15 unit=°C
